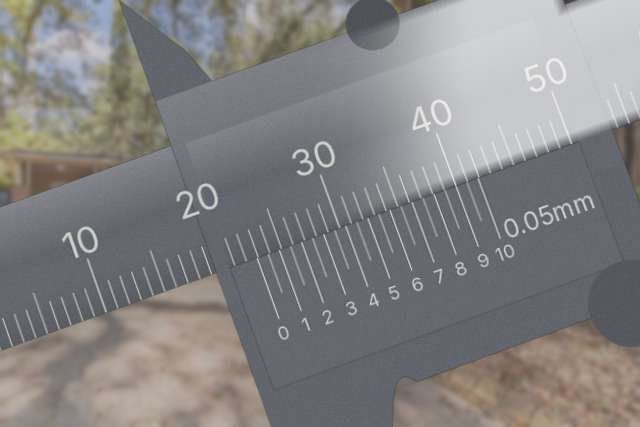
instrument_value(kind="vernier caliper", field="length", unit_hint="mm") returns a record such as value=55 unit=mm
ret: value=22.9 unit=mm
